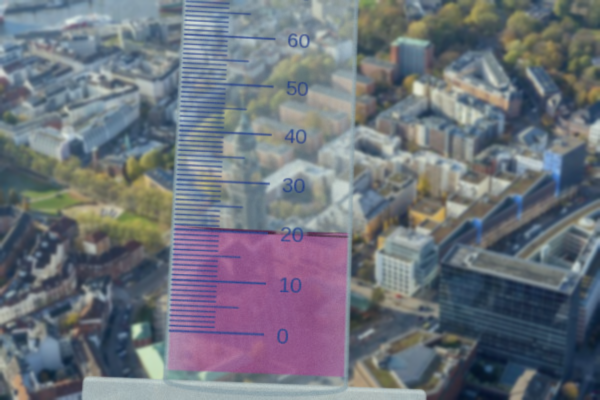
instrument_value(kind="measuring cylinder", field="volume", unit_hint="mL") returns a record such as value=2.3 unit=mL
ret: value=20 unit=mL
